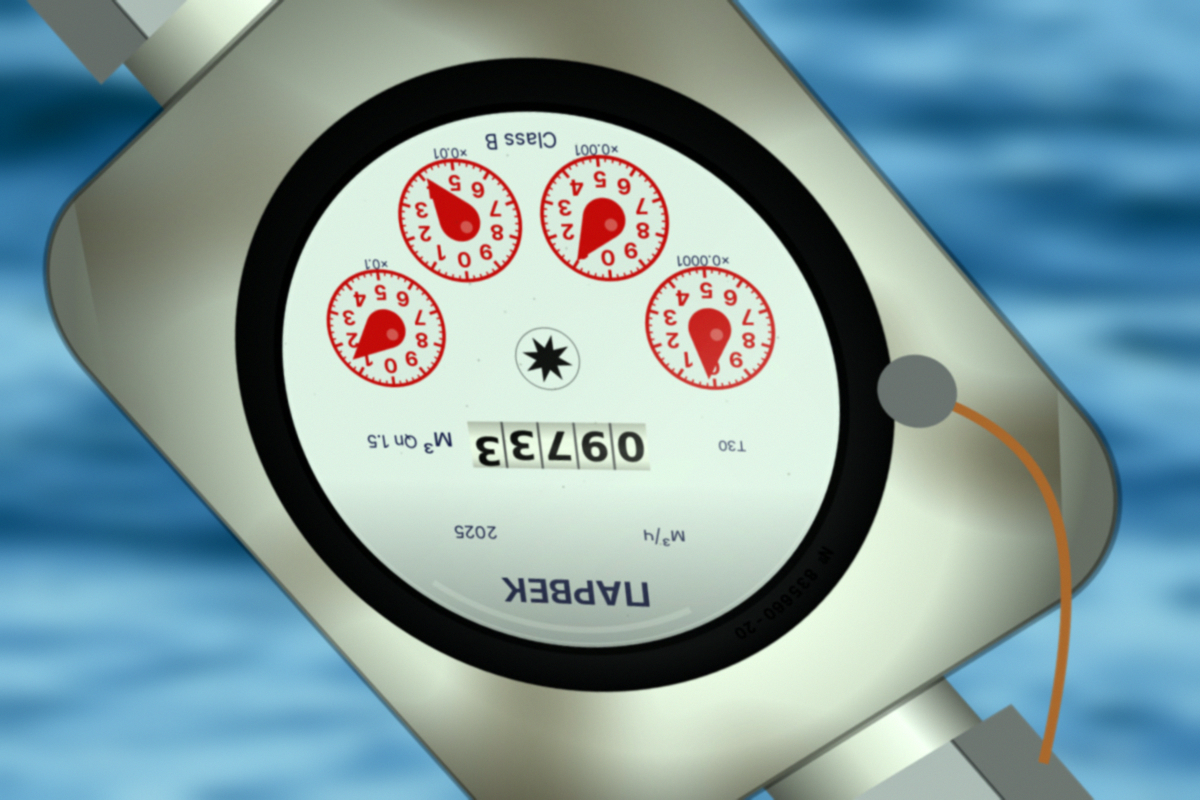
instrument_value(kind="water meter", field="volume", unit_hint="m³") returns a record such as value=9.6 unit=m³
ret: value=9733.1410 unit=m³
